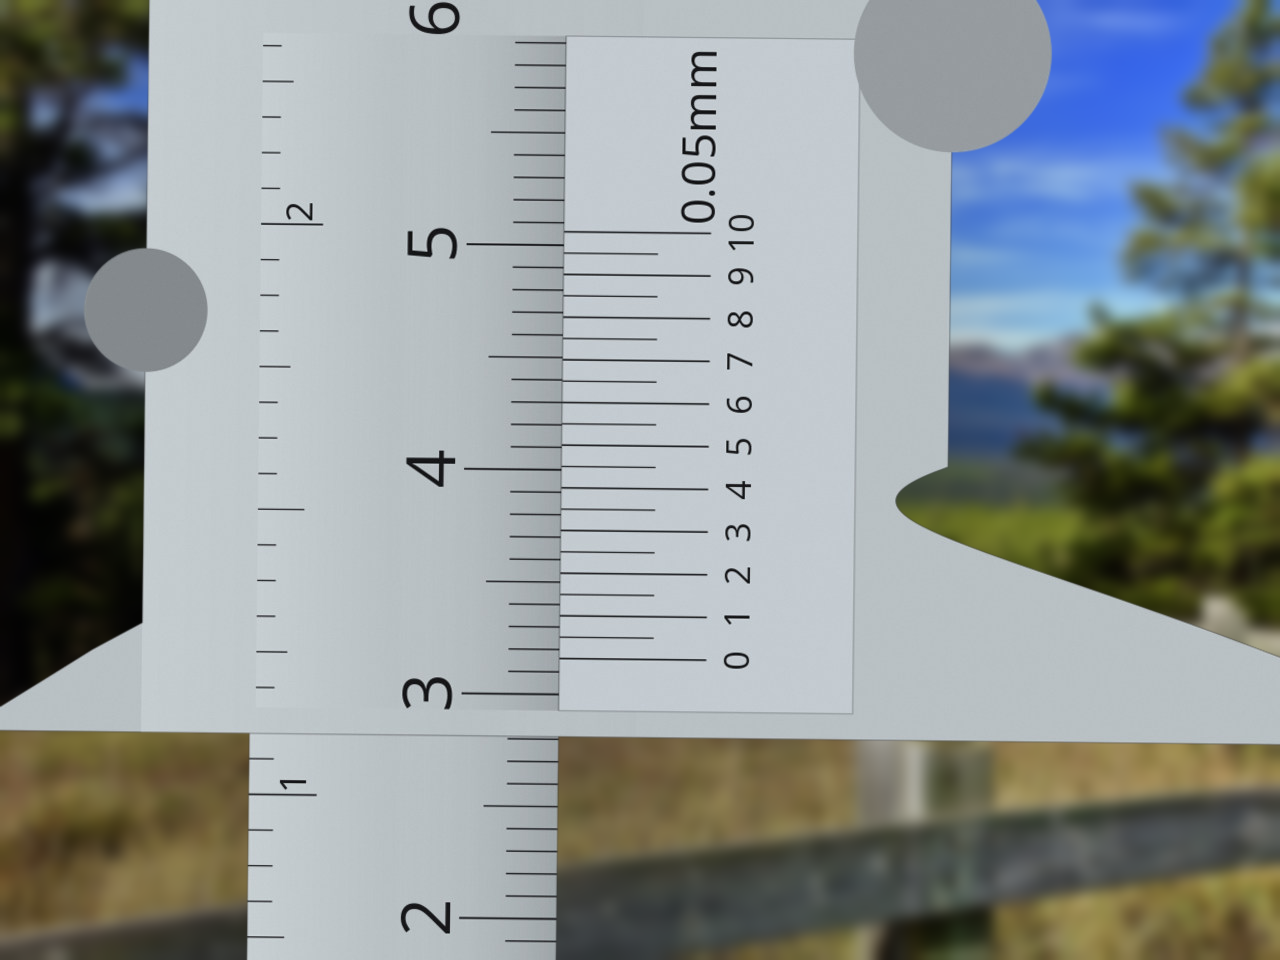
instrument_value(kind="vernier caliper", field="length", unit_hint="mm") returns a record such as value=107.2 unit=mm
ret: value=31.6 unit=mm
